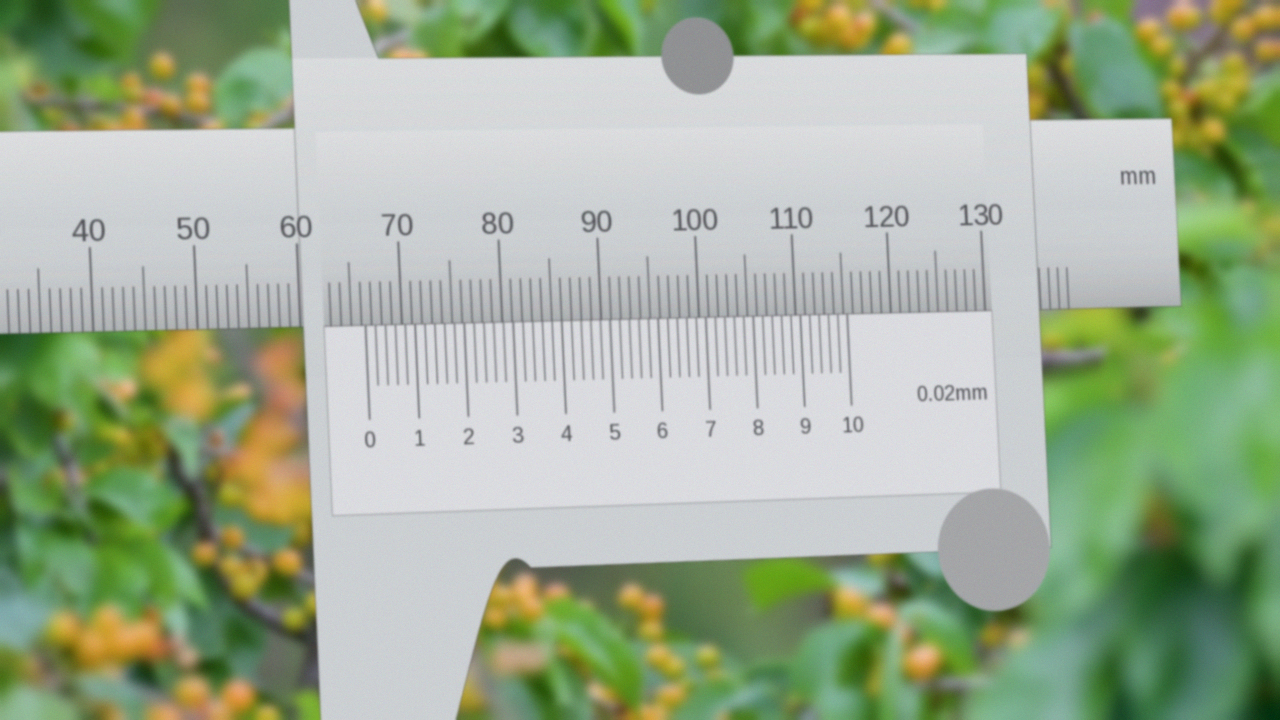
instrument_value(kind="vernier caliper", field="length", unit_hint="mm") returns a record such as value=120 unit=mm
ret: value=66.4 unit=mm
